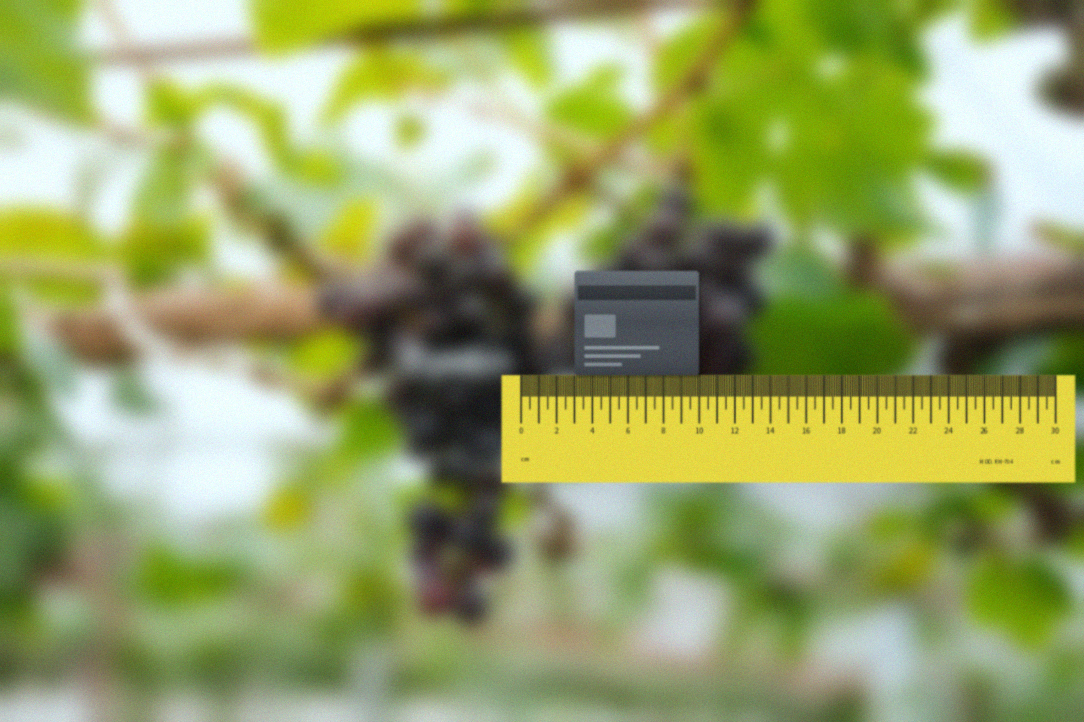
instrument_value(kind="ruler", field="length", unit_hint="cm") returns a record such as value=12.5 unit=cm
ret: value=7 unit=cm
